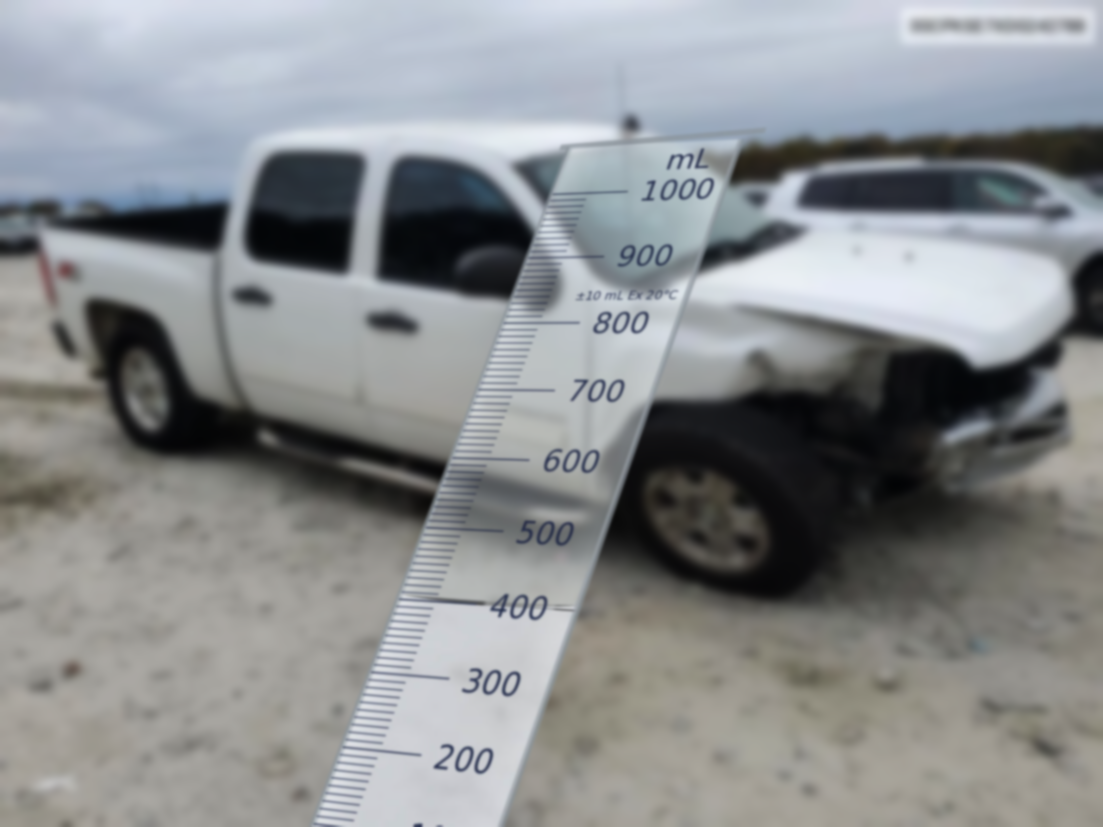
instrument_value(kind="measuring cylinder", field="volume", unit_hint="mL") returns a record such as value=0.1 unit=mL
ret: value=400 unit=mL
